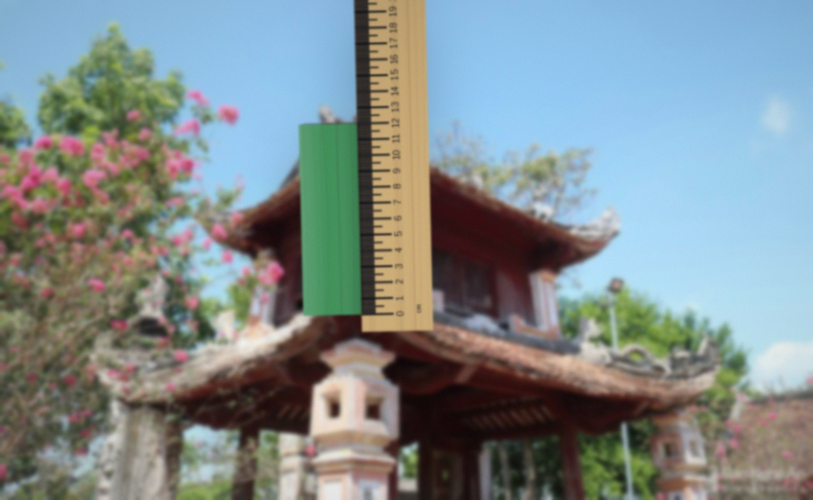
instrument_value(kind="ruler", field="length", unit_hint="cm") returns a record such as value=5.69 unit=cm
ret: value=12 unit=cm
